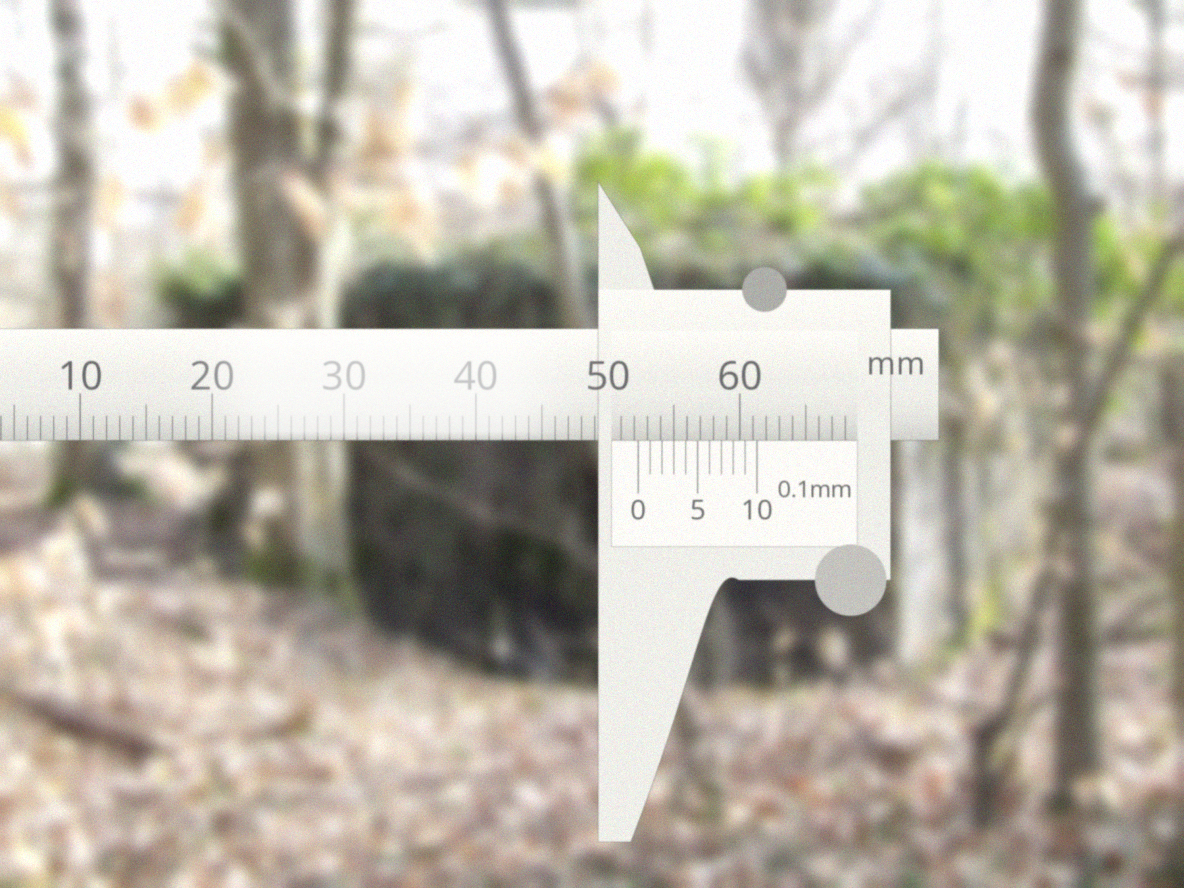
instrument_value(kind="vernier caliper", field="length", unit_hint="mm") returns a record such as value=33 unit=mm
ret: value=52.3 unit=mm
